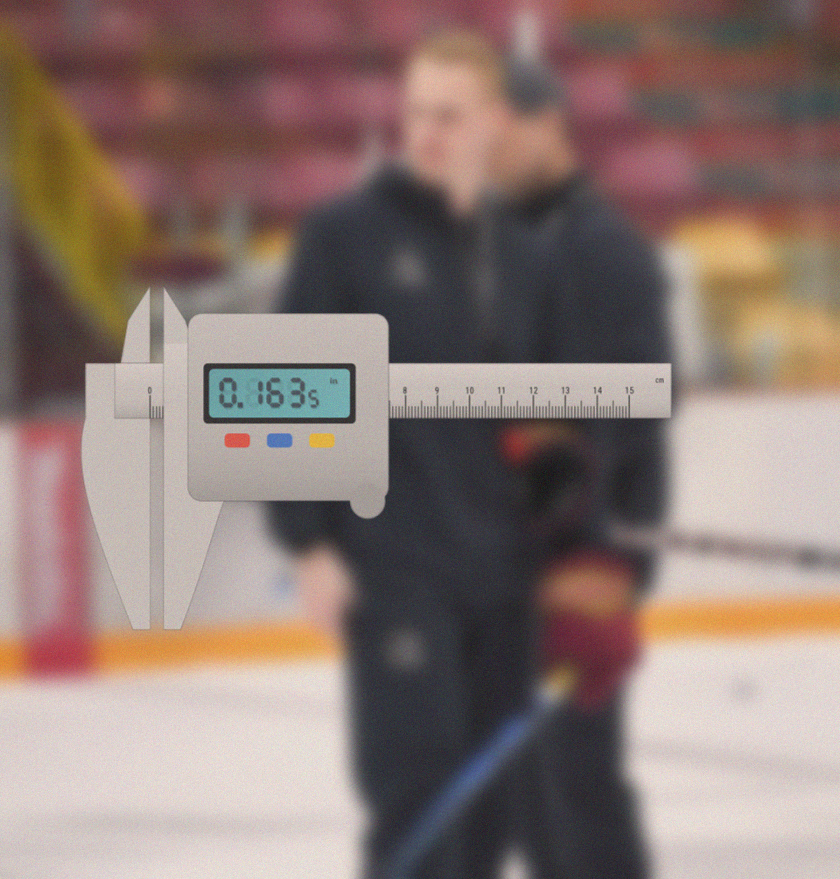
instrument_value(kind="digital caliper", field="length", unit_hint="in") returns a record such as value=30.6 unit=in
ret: value=0.1635 unit=in
